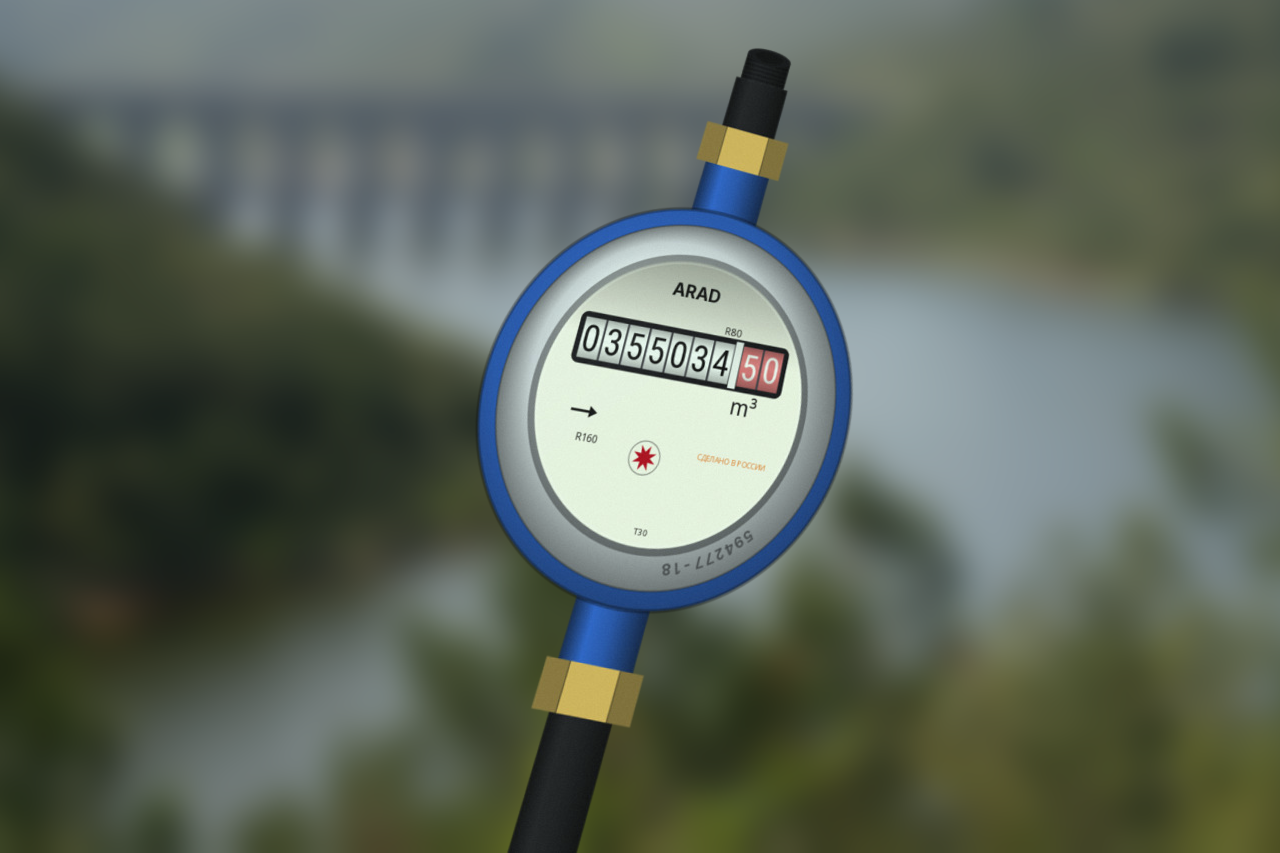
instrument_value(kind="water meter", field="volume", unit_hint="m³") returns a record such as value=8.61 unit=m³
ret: value=355034.50 unit=m³
